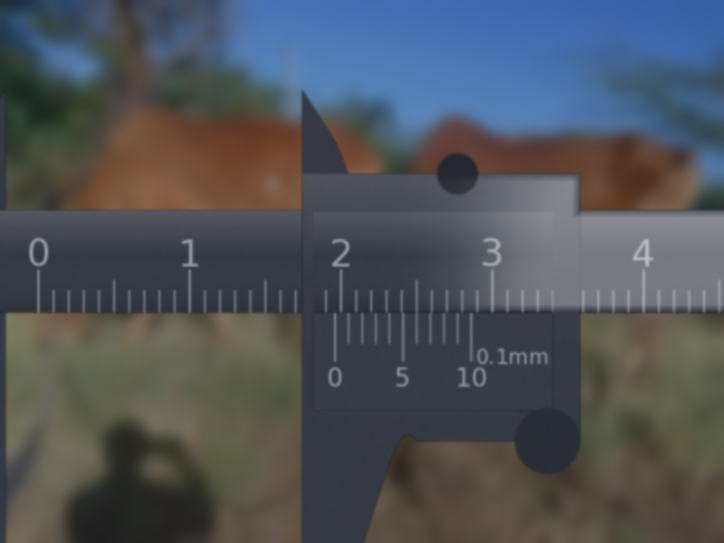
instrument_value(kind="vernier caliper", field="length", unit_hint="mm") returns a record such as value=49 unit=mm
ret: value=19.6 unit=mm
